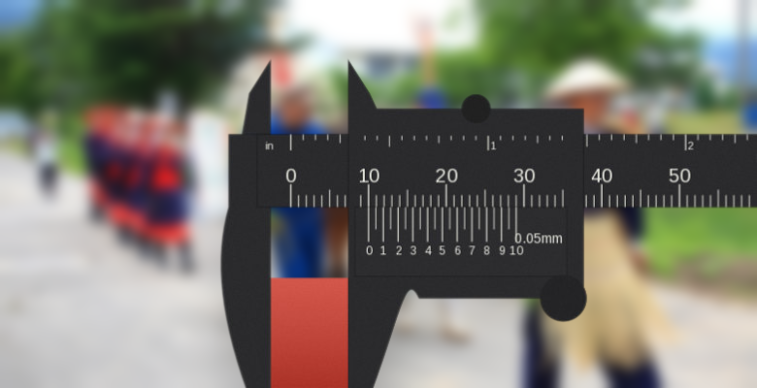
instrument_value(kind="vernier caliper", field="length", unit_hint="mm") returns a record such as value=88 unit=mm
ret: value=10.0 unit=mm
